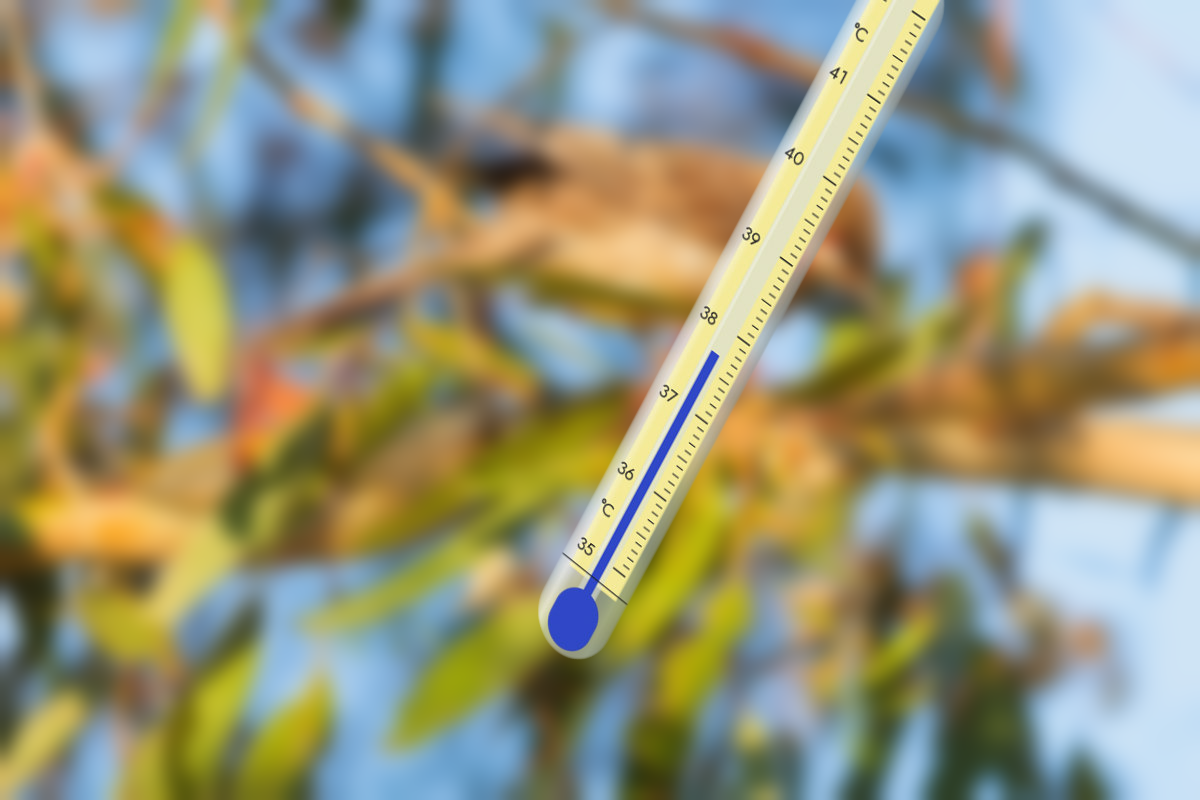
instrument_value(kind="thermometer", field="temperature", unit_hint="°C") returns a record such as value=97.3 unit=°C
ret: value=37.7 unit=°C
